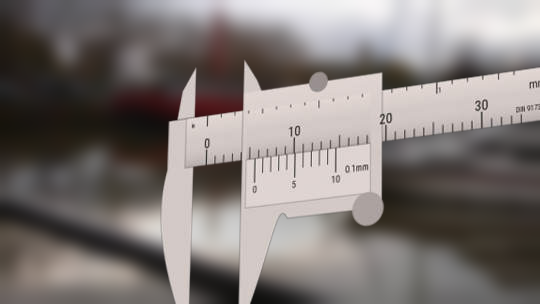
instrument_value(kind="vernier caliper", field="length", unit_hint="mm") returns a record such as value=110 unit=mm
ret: value=5.6 unit=mm
